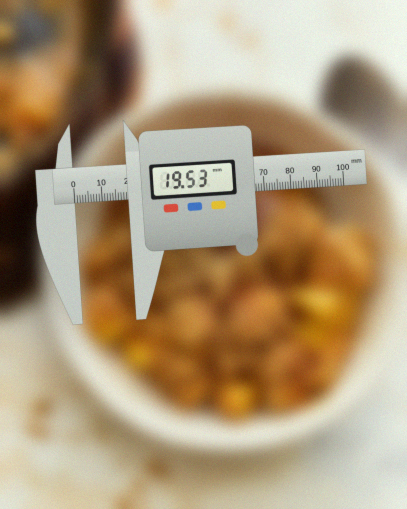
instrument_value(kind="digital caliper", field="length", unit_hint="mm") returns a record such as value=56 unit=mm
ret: value=19.53 unit=mm
